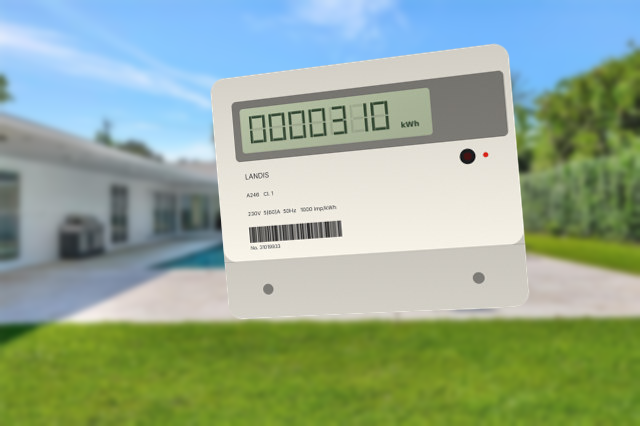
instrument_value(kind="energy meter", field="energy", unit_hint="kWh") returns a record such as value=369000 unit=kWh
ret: value=310 unit=kWh
